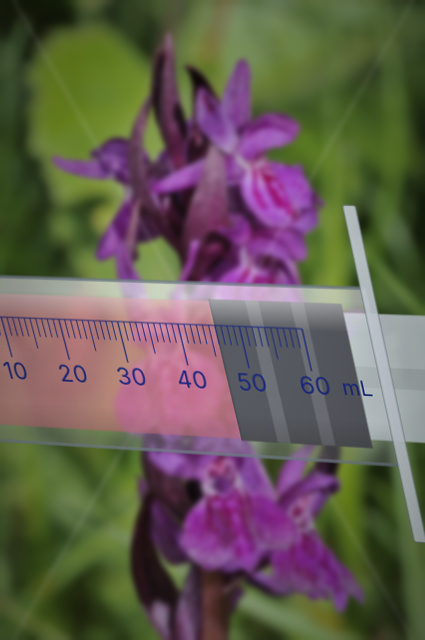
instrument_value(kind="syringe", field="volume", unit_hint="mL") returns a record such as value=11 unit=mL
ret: value=46 unit=mL
